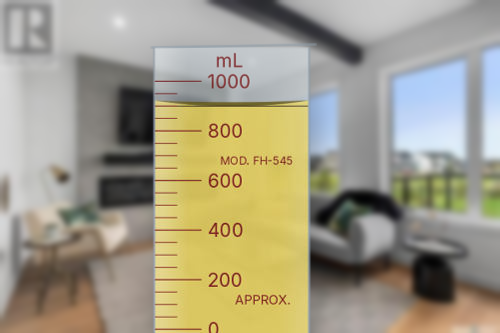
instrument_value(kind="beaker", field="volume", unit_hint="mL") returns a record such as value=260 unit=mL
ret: value=900 unit=mL
